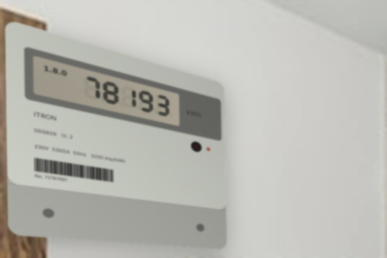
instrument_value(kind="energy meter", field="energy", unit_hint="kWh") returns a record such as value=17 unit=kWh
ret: value=78193 unit=kWh
